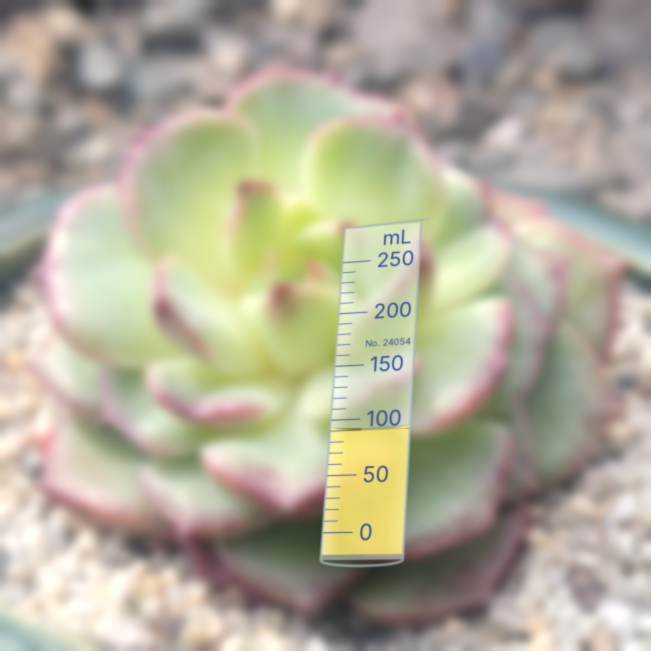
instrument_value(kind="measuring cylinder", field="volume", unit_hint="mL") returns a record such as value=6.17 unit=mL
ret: value=90 unit=mL
